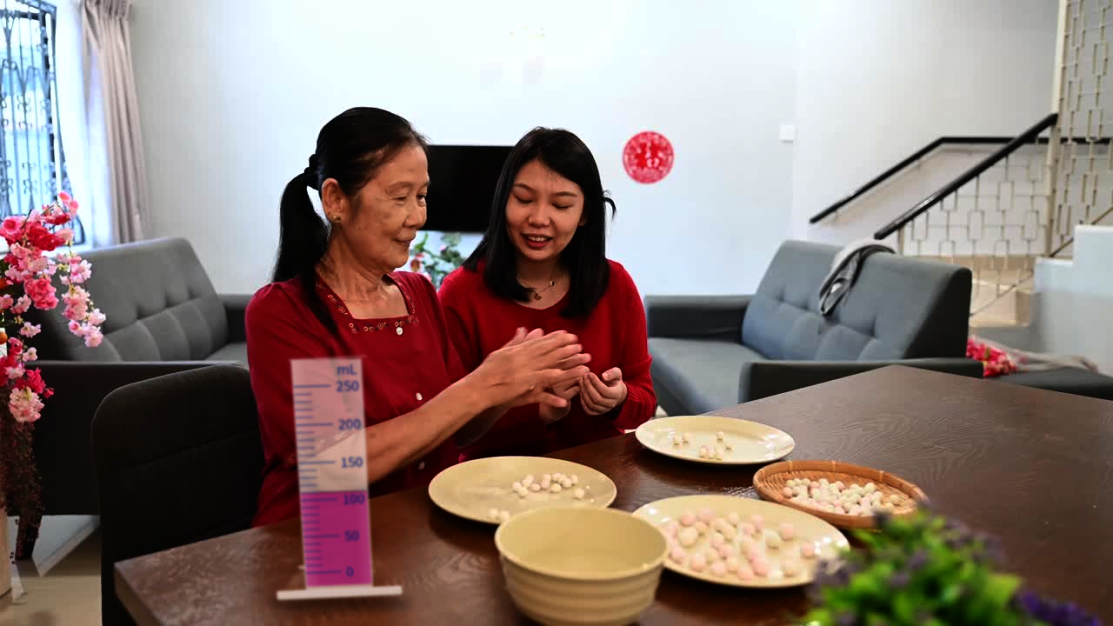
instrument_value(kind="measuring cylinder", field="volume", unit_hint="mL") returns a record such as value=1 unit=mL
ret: value=110 unit=mL
